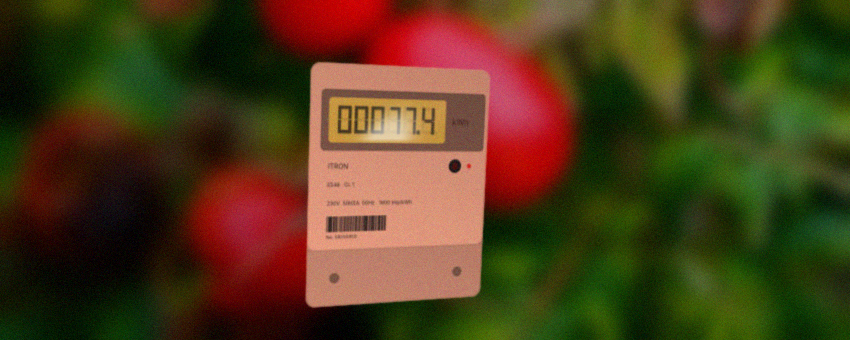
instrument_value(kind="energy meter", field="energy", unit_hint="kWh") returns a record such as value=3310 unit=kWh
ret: value=77.4 unit=kWh
